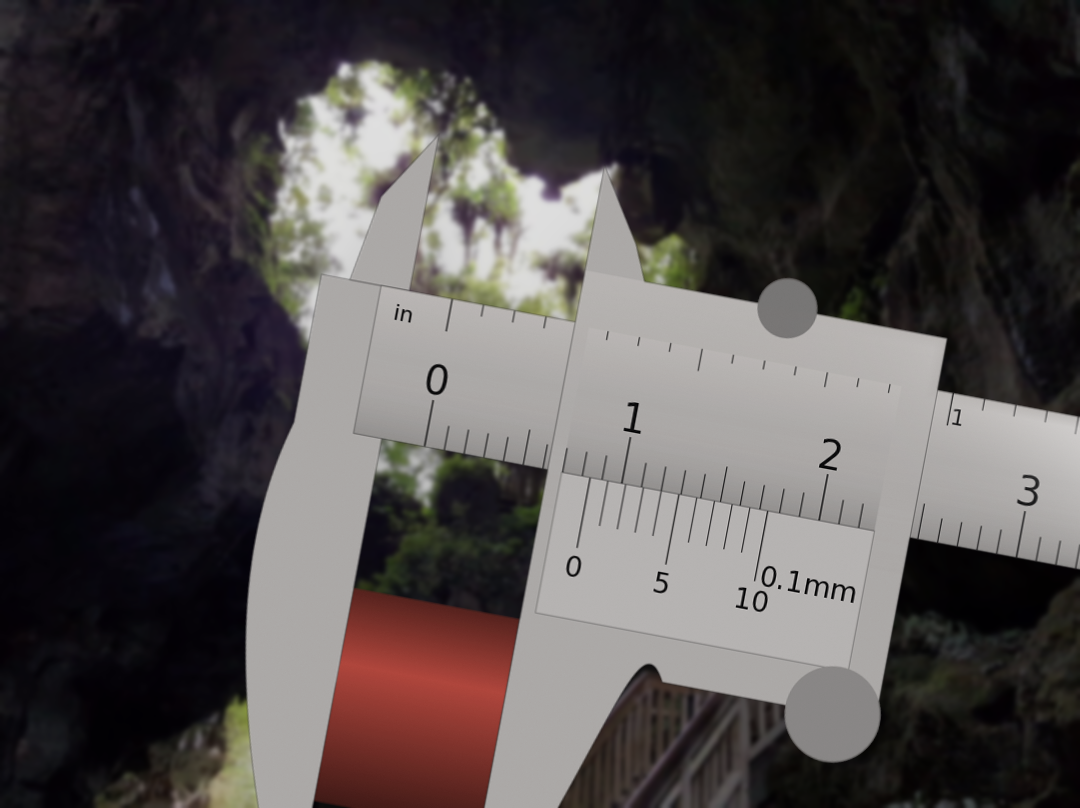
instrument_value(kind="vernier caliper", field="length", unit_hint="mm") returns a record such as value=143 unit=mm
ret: value=8.4 unit=mm
